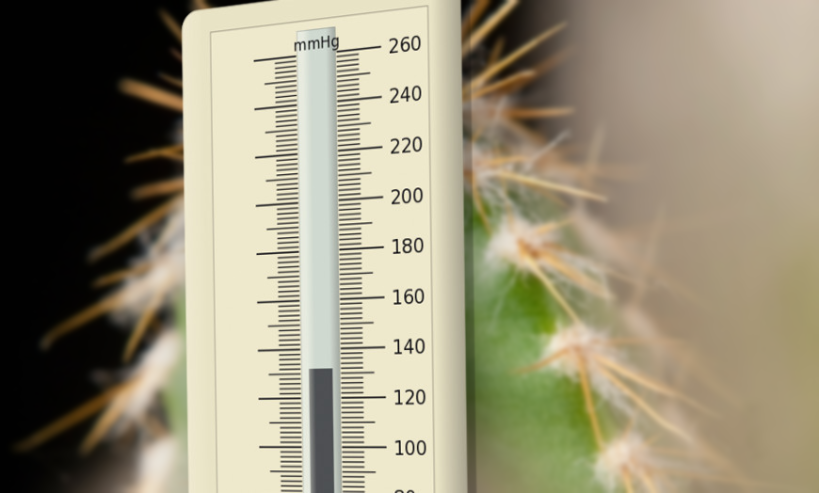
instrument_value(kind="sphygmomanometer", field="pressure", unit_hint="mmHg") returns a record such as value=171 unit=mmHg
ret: value=132 unit=mmHg
